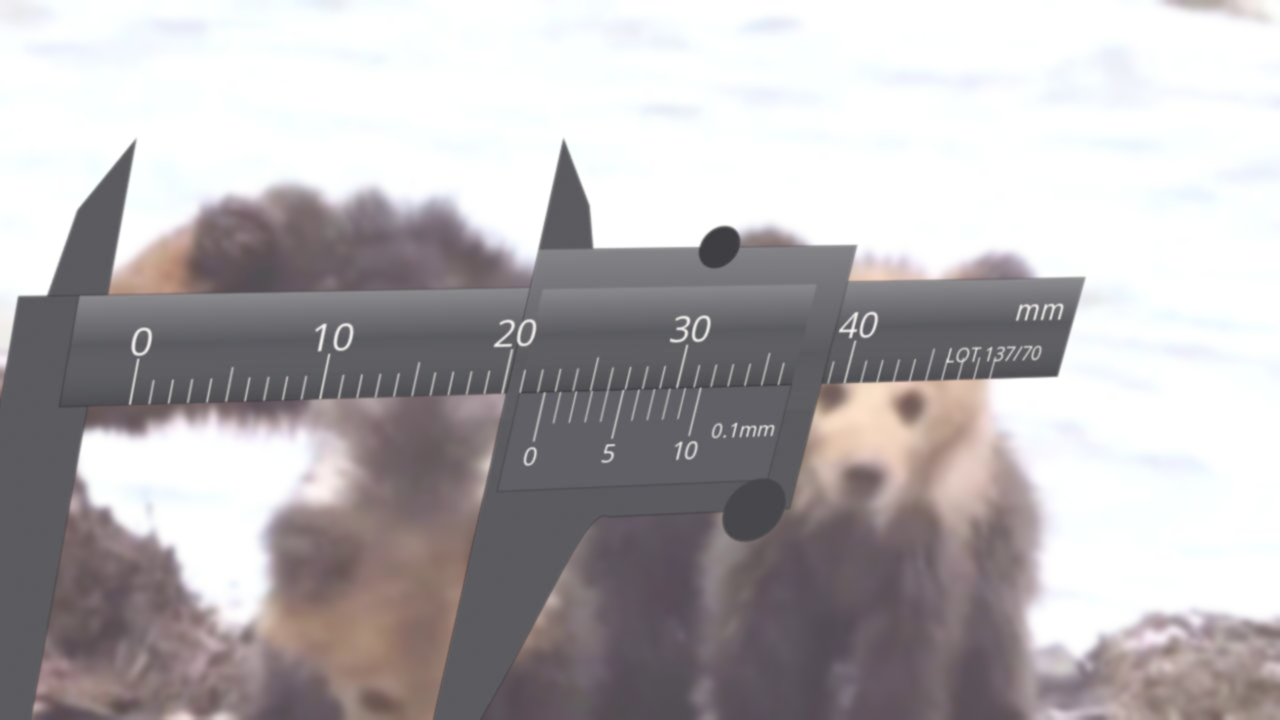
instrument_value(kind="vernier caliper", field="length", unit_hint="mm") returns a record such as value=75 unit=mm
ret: value=22.4 unit=mm
